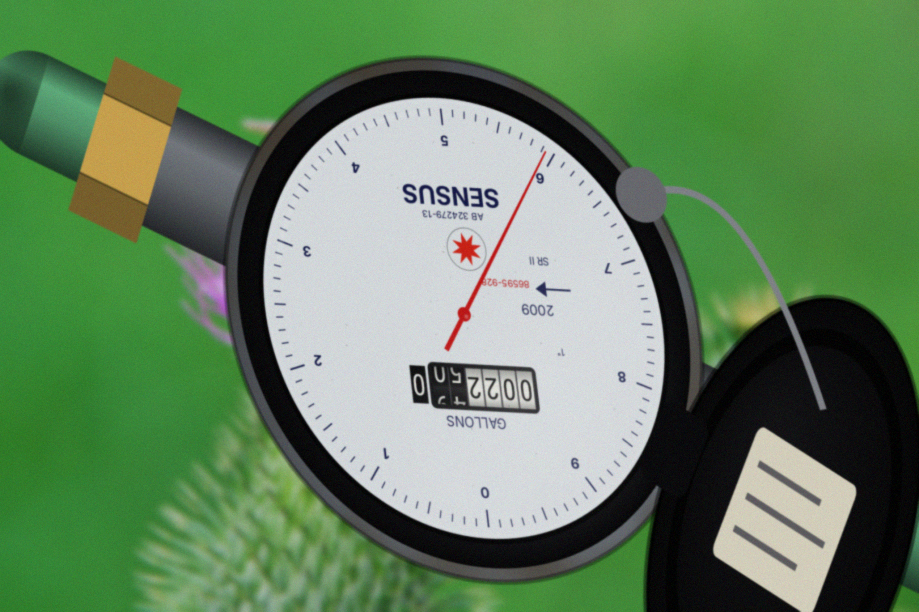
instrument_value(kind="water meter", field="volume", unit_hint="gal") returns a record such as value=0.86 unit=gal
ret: value=22495.9 unit=gal
